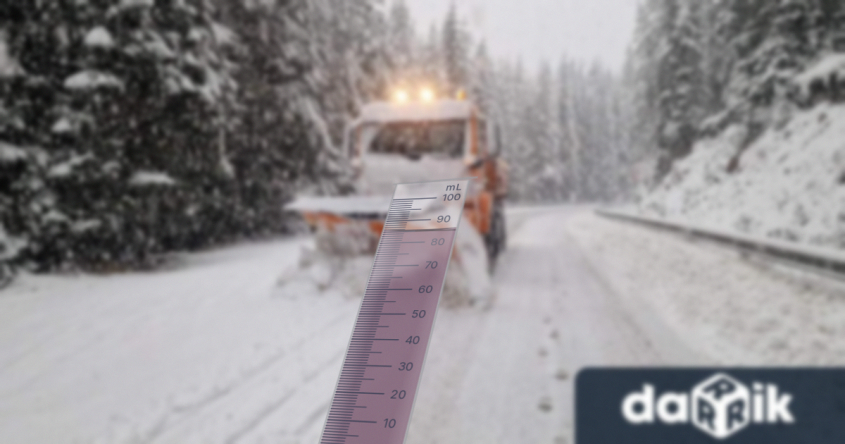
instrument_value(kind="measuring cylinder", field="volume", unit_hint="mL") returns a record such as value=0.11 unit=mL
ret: value=85 unit=mL
